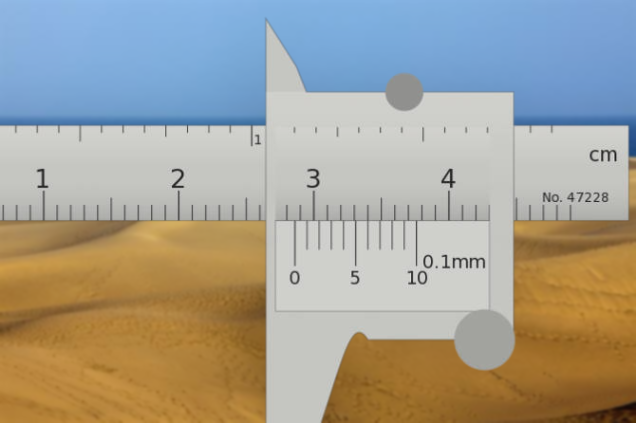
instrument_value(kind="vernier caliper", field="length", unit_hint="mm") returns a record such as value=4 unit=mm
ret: value=28.6 unit=mm
